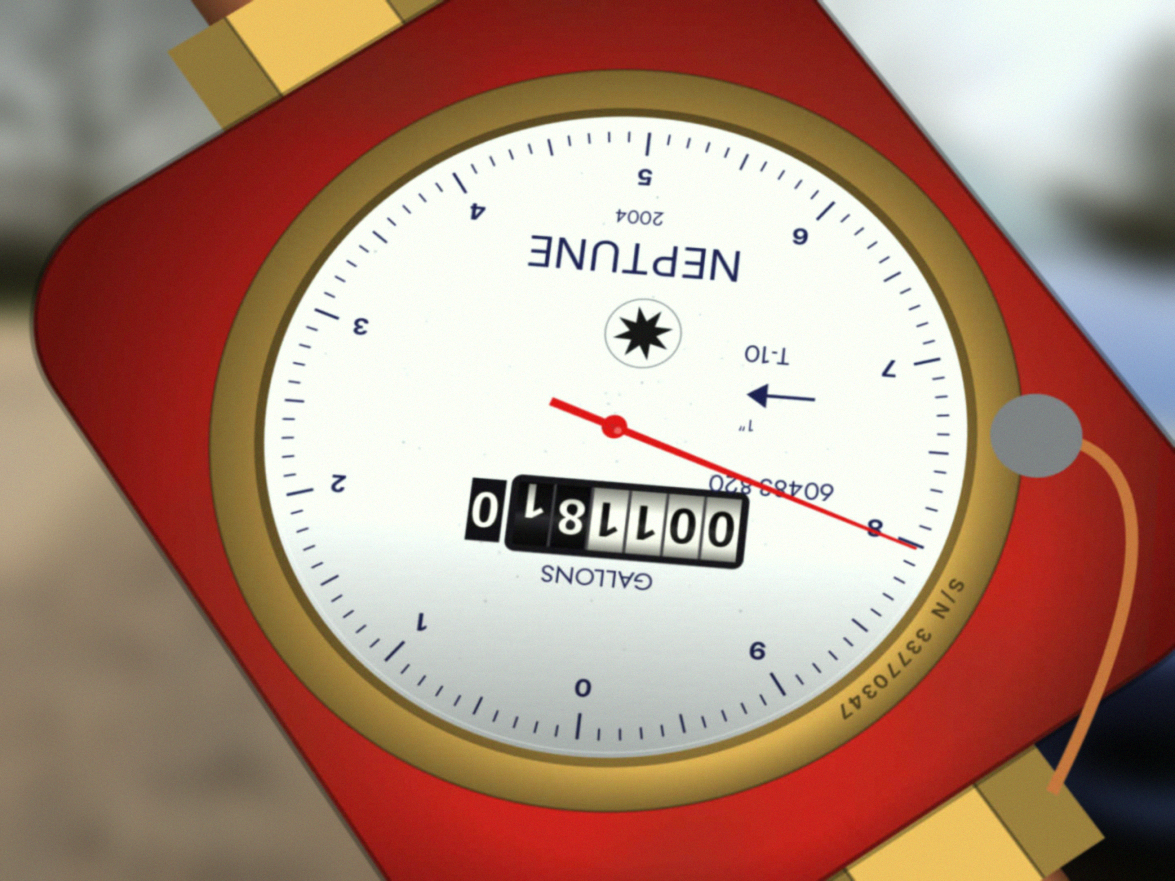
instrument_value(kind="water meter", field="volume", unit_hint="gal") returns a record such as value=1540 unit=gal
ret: value=11808.0 unit=gal
